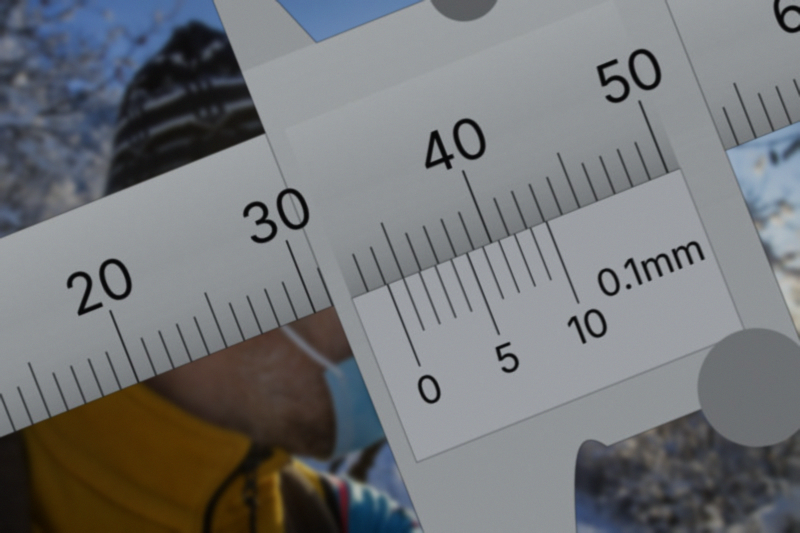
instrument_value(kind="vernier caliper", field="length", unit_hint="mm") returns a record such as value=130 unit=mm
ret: value=34.1 unit=mm
